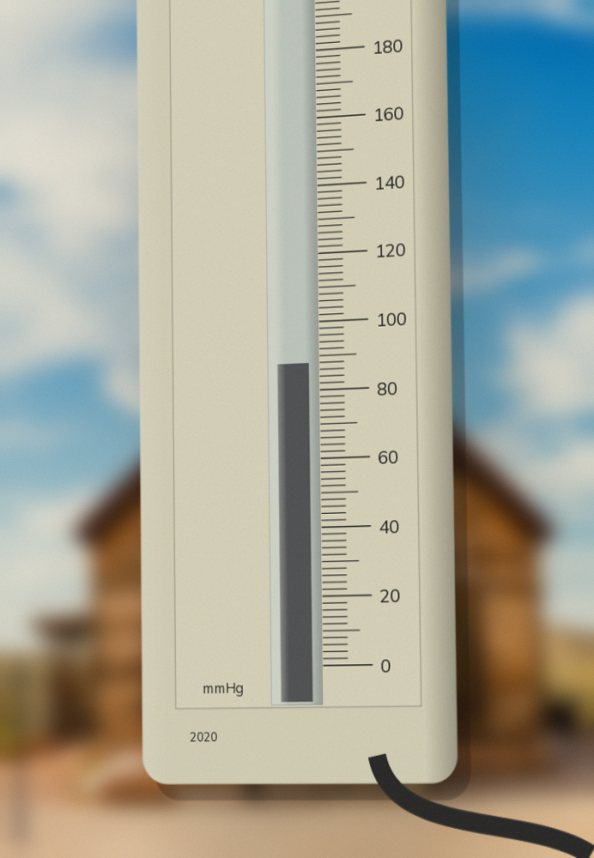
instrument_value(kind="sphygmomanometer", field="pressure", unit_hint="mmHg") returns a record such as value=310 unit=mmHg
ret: value=88 unit=mmHg
